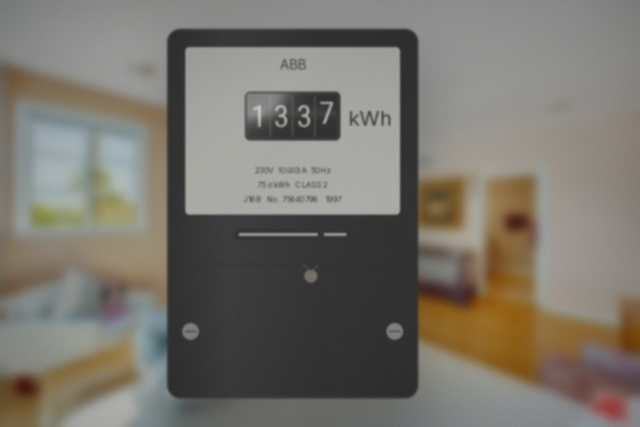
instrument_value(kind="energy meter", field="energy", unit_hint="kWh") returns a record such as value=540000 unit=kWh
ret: value=1337 unit=kWh
